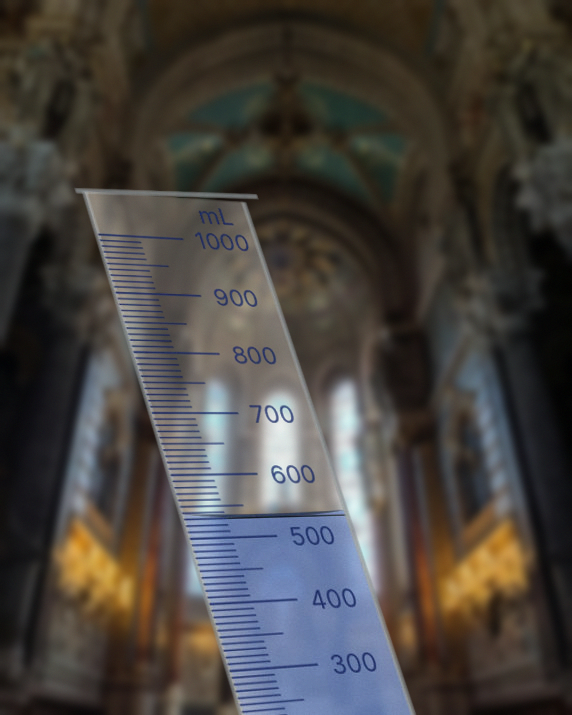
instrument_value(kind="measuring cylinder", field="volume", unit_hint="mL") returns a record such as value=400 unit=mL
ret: value=530 unit=mL
